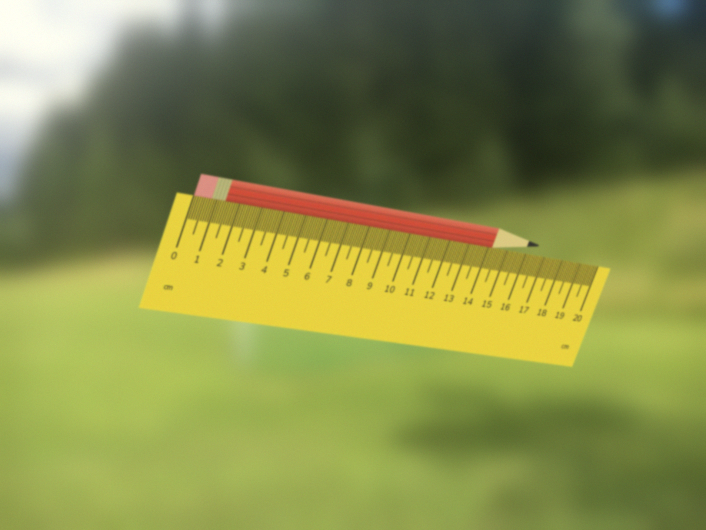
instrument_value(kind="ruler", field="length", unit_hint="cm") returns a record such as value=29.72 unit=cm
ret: value=16.5 unit=cm
